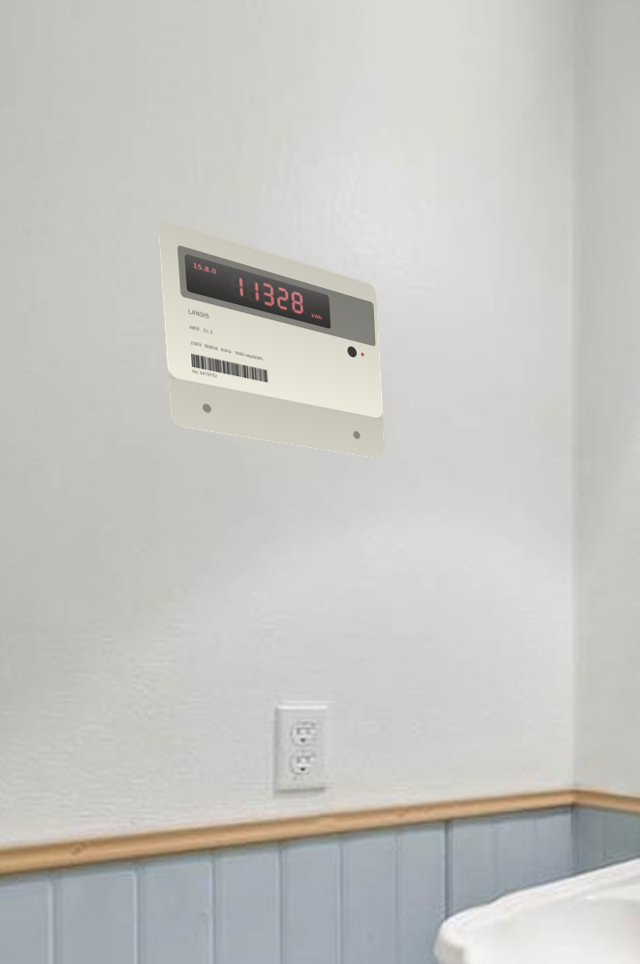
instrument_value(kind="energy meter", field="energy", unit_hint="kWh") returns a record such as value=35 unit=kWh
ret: value=11328 unit=kWh
